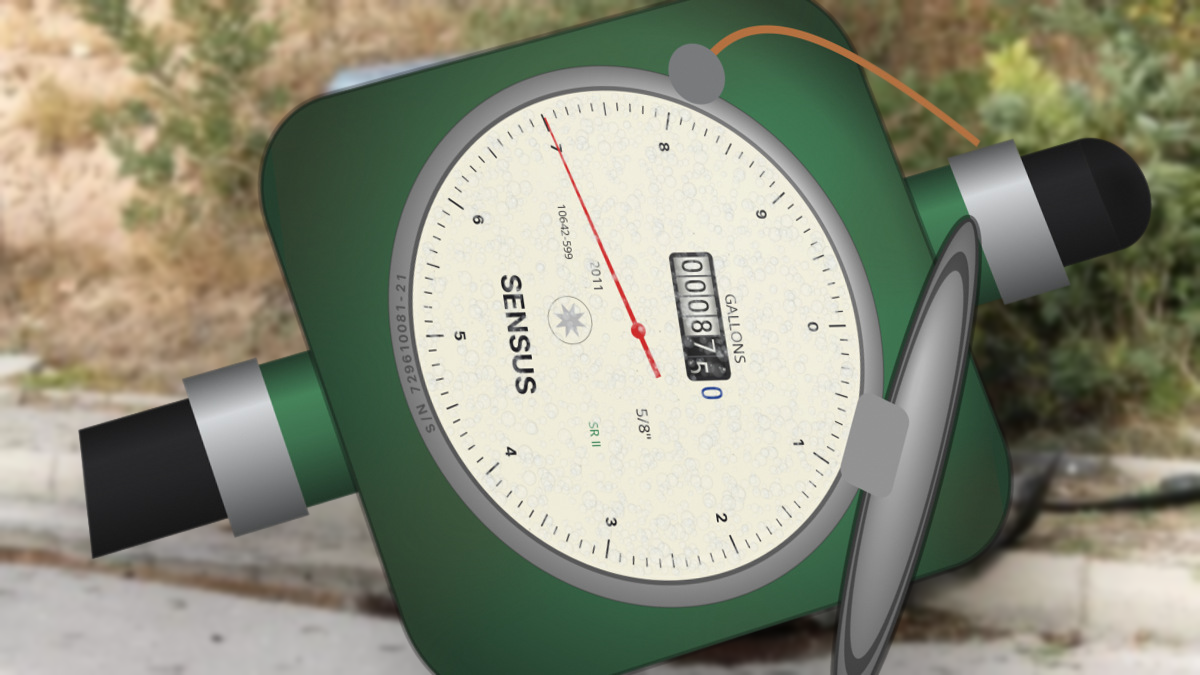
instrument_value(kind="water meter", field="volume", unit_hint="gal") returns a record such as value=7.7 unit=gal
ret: value=8747.0 unit=gal
